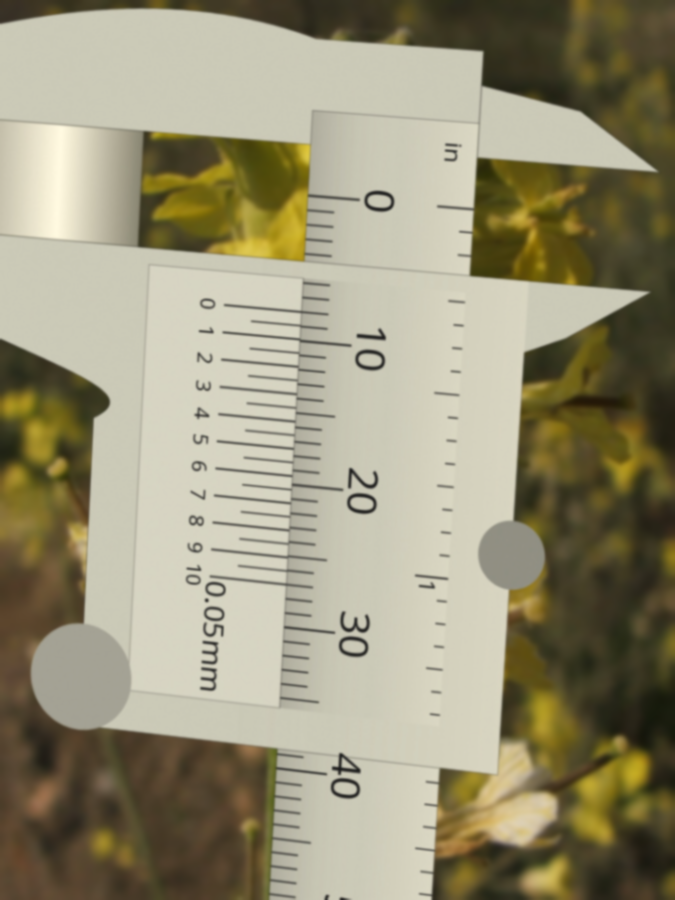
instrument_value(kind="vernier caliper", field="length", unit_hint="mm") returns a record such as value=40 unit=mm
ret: value=8.0 unit=mm
